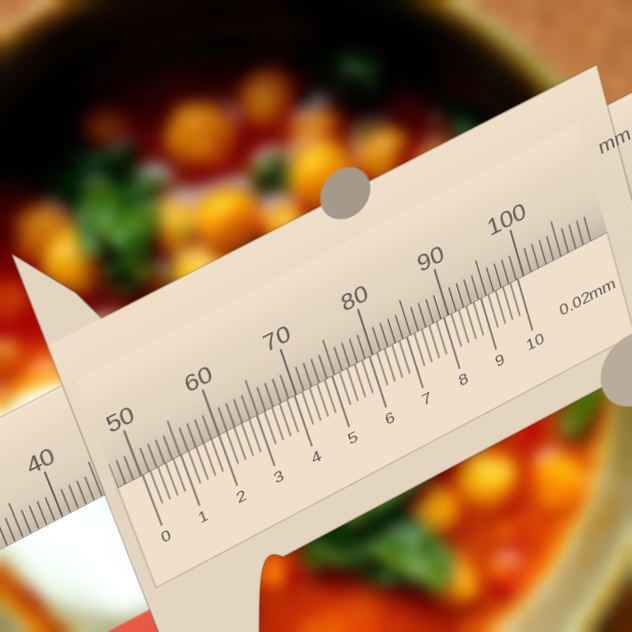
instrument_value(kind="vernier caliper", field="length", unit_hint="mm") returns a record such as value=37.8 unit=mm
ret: value=50.2 unit=mm
